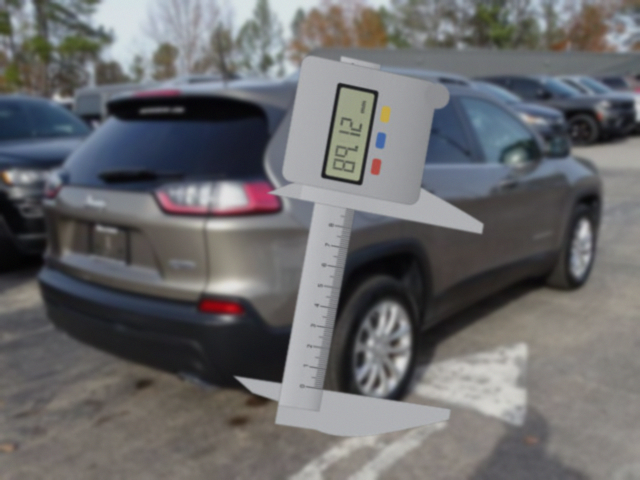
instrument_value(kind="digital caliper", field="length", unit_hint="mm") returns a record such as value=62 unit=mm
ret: value=89.12 unit=mm
